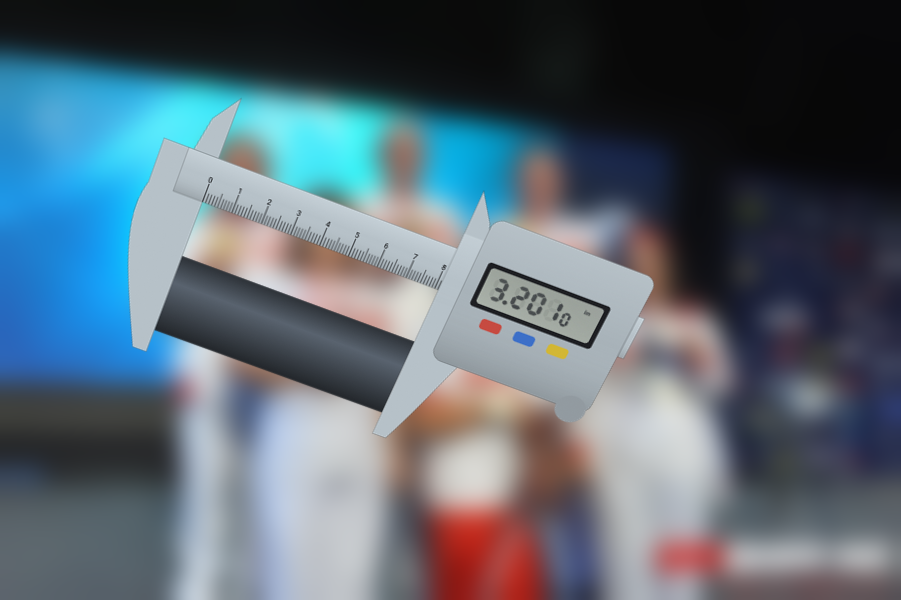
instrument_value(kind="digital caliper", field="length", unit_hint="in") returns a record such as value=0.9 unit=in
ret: value=3.2010 unit=in
